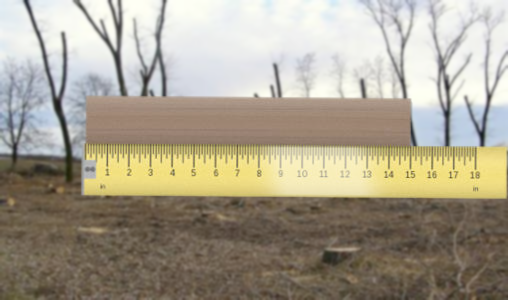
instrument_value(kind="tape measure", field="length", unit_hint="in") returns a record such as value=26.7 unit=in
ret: value=15 unit=in
